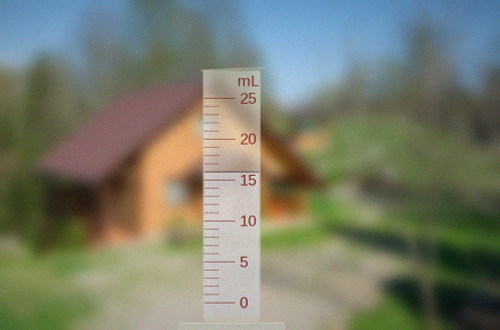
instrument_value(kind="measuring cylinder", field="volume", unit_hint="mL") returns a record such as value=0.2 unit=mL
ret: value=16 unit=mL
